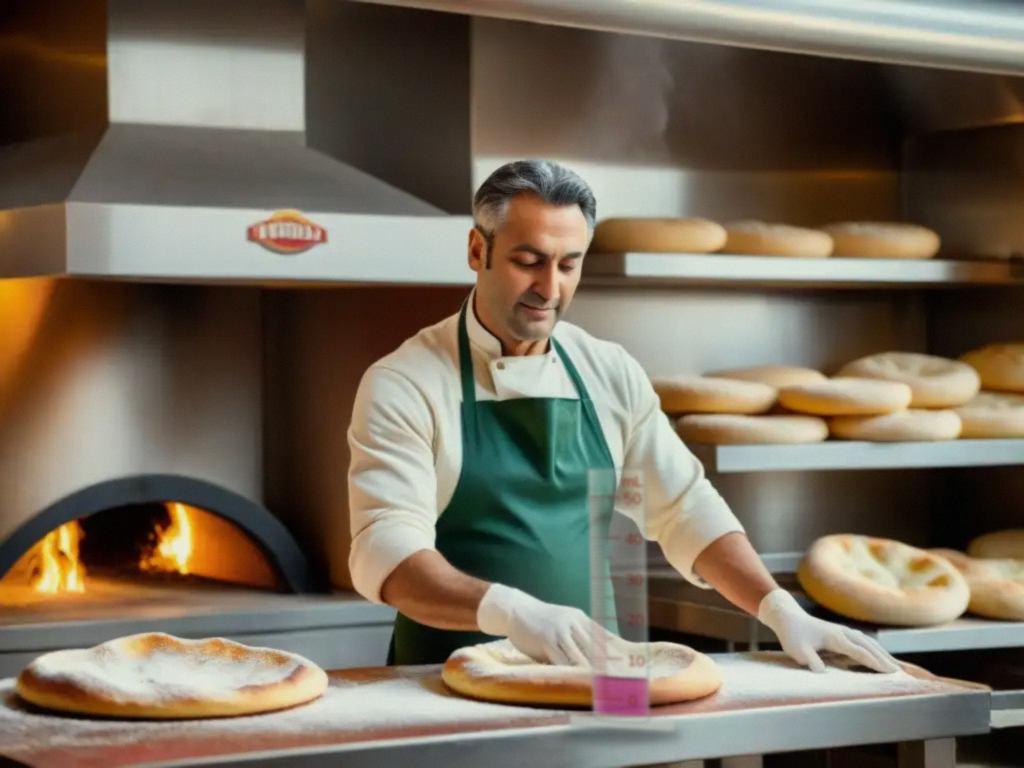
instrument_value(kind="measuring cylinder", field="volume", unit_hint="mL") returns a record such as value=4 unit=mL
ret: value=5 unit=mL
